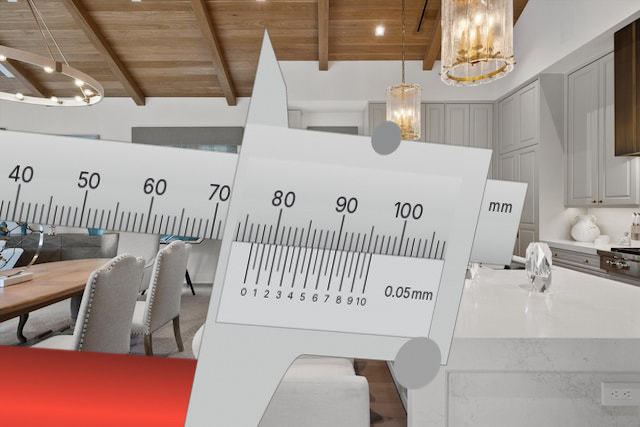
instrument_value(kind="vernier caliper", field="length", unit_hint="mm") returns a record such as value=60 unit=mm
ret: value=76.6 unit=mm
